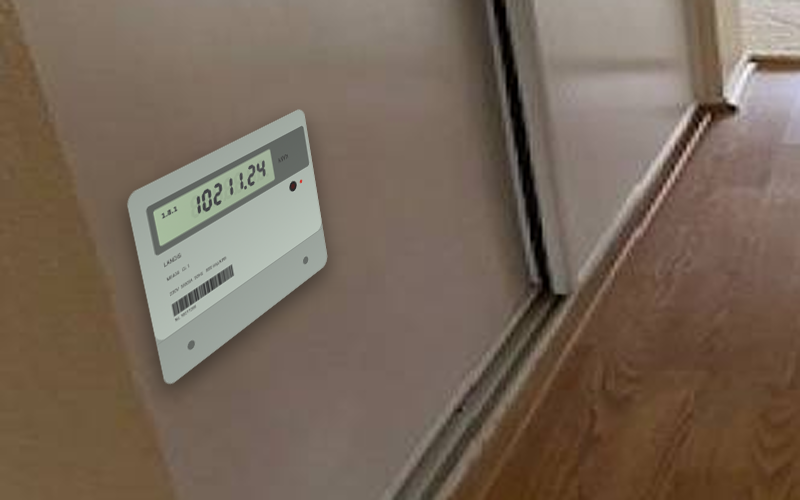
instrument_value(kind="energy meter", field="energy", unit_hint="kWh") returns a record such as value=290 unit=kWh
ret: value=10211.24 unit=kWh
